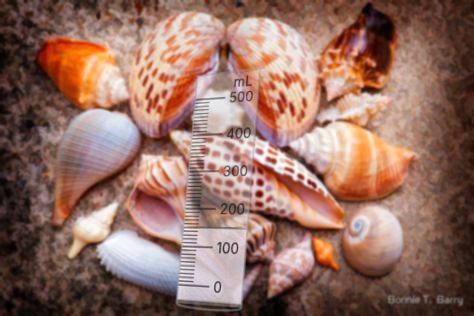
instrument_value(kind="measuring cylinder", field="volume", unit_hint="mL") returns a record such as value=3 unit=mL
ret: value=150 unit=mL
